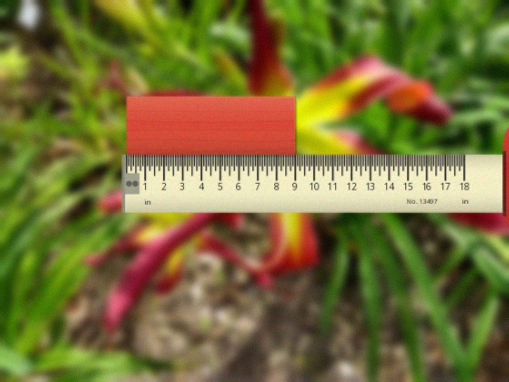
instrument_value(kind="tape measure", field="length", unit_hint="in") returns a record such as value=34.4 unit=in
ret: value=9 unit=in
